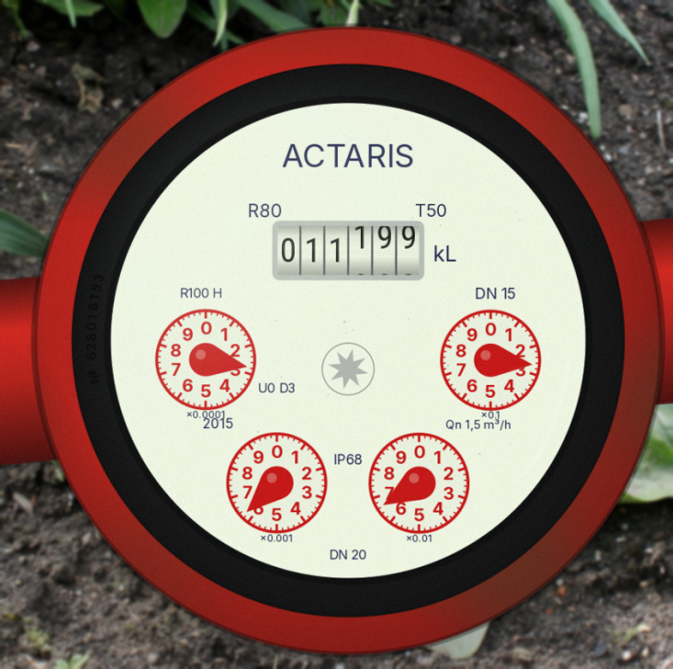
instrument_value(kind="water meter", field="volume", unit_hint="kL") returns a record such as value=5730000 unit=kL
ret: value=11199.2662 unit=kL
